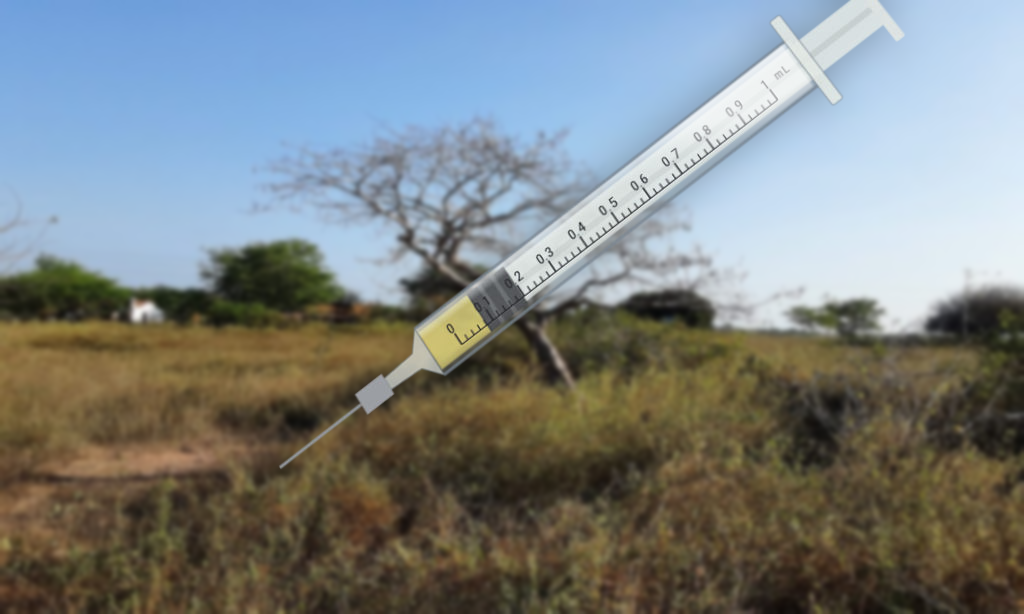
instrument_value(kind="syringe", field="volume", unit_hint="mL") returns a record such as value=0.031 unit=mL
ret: value=0.08 unit=mL
